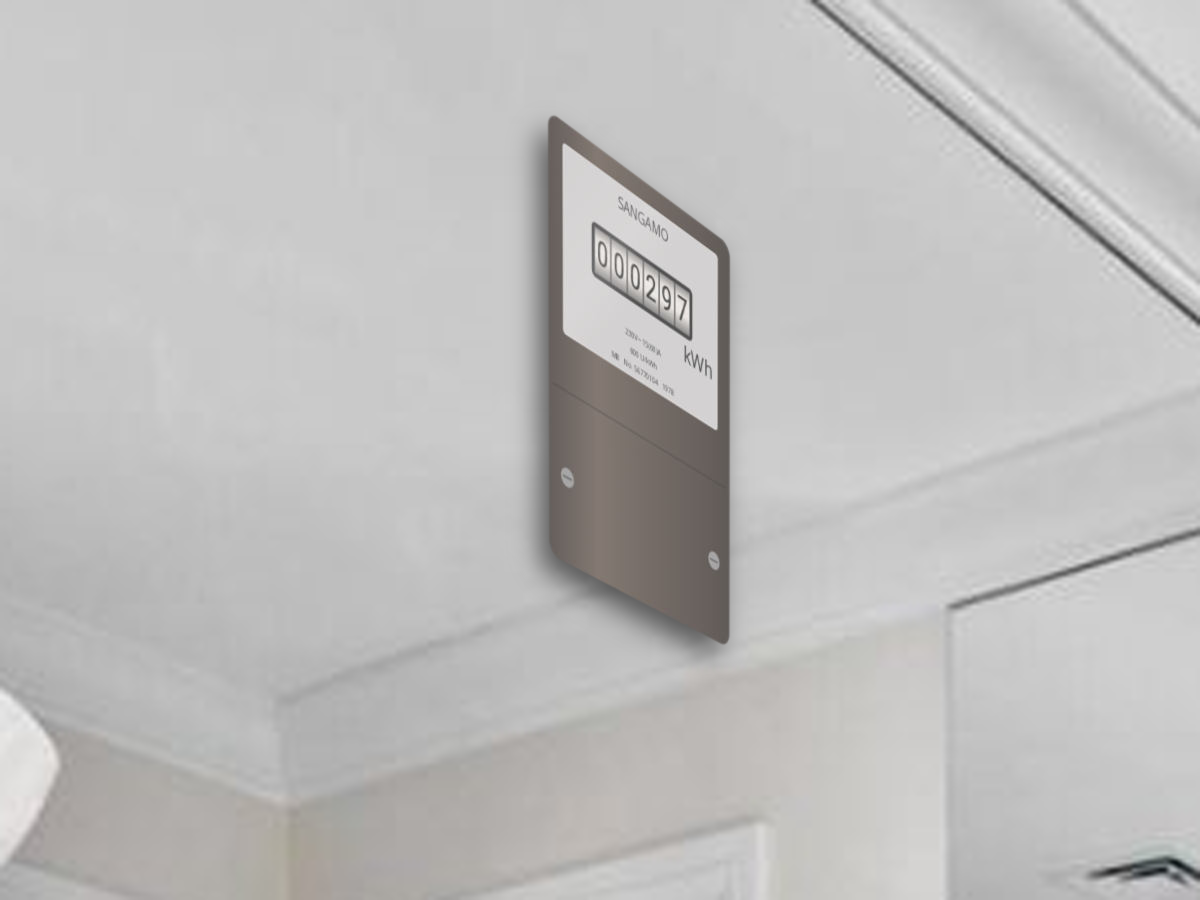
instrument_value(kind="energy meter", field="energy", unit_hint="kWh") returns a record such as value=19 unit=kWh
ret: value=297 unit=kWh
